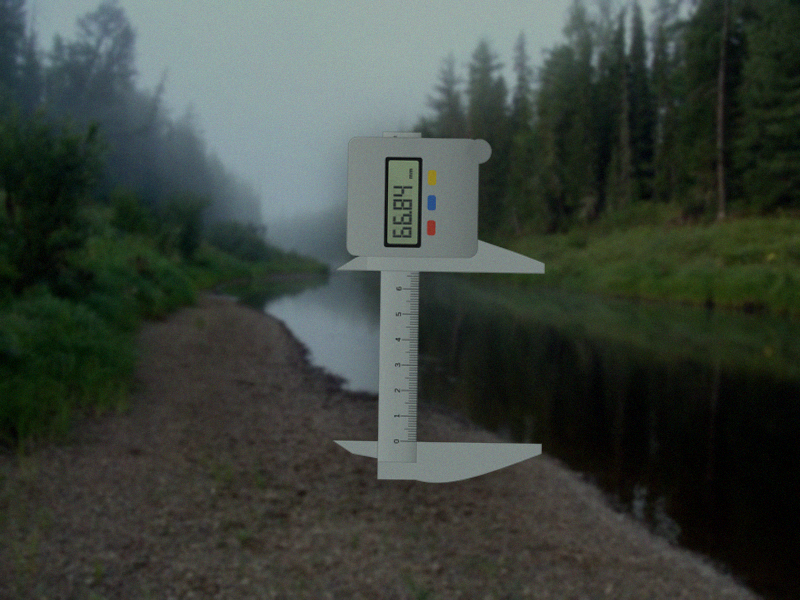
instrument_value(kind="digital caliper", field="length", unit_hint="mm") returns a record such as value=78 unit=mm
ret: value=66.84 unit=mm
